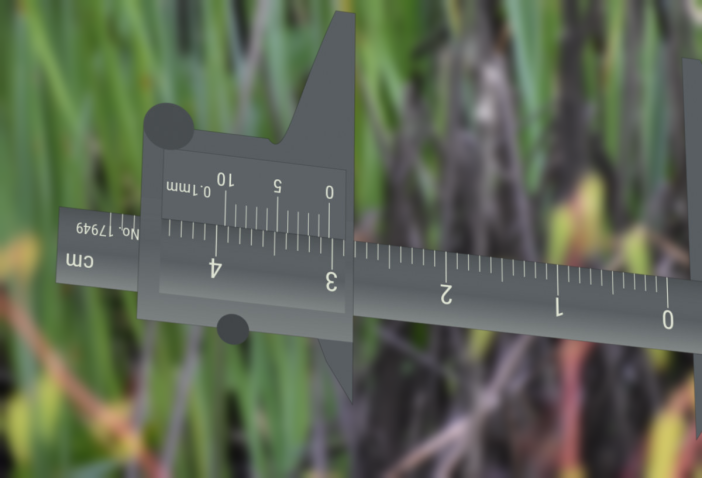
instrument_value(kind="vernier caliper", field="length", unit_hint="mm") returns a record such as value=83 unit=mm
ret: value=30.3 unit=mm
